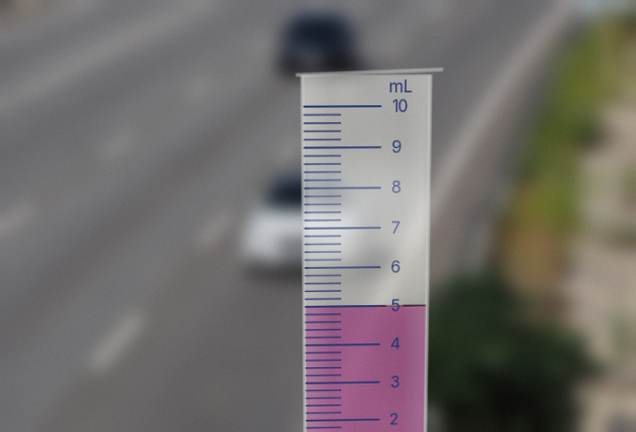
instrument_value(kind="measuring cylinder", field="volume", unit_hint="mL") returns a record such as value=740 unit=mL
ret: value=5 unit=mL
